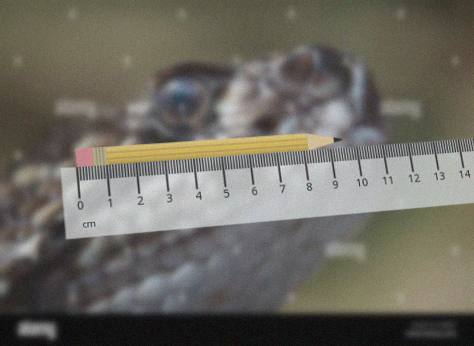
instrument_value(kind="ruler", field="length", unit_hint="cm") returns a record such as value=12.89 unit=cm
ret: value=9.5 unit=cm
